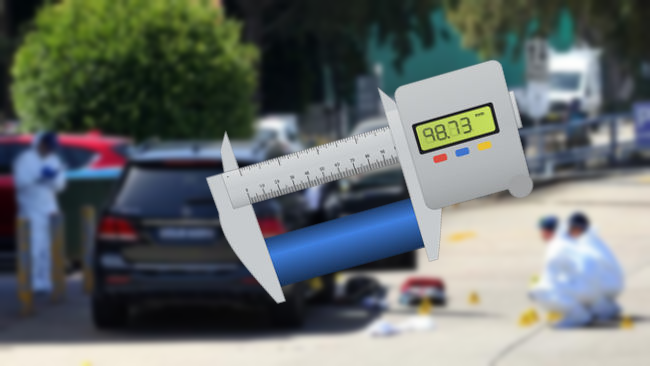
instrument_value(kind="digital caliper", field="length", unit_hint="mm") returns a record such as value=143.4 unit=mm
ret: value=98.73 unit=mm
